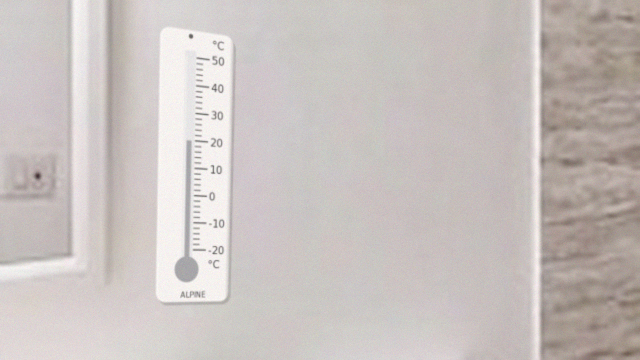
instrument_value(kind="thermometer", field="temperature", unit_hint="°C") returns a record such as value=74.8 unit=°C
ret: value=20 unit=°C
